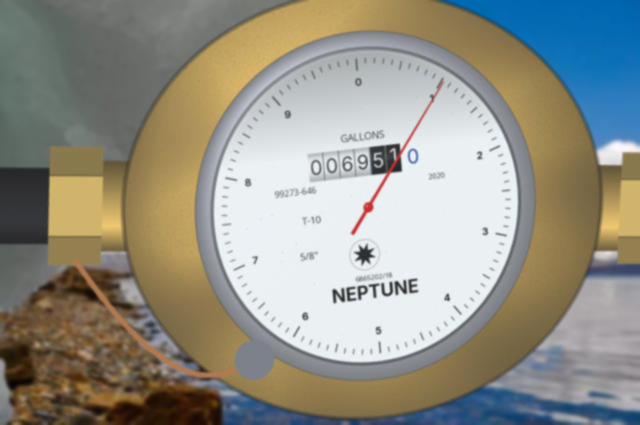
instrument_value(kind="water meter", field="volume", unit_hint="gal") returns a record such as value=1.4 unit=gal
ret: value=69511.0 unit=gal
